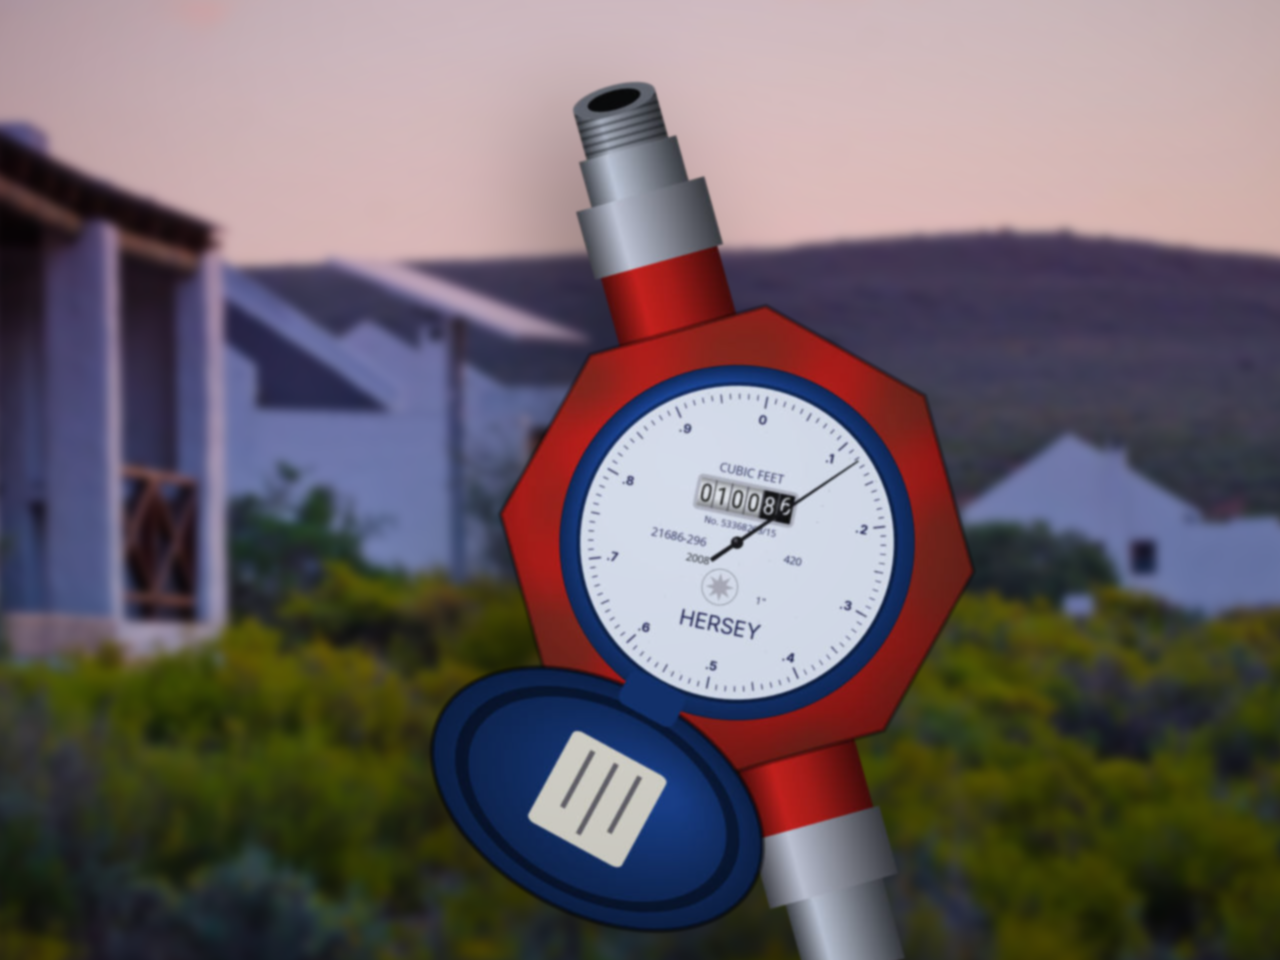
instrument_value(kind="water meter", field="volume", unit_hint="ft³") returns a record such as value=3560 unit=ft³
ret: value=10086.12 unit=ft³
